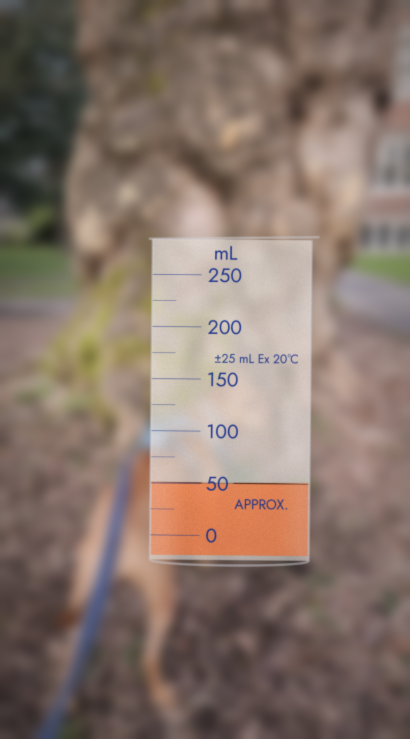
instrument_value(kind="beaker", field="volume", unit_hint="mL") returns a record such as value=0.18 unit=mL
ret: value=50 unit=mL
